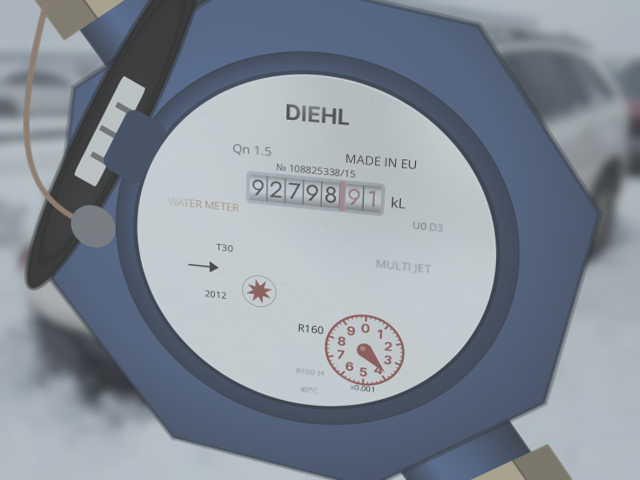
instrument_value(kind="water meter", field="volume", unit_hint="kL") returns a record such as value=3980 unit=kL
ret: value=92798.913 unit=kL
